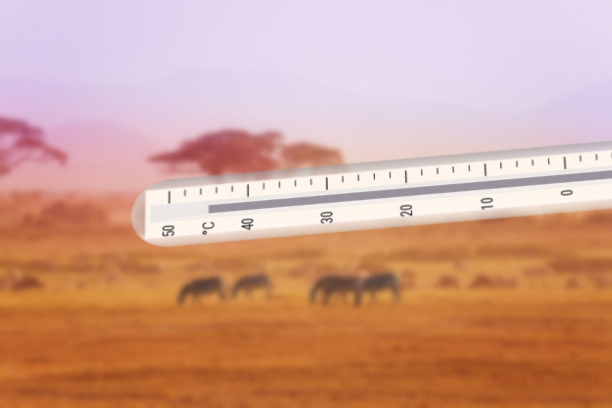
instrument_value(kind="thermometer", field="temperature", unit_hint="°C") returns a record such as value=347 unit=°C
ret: value=45 unit=°C
